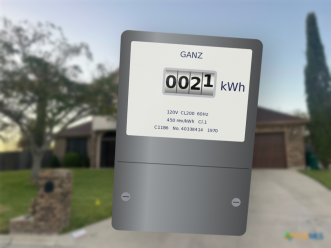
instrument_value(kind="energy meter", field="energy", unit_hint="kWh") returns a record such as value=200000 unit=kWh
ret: value=21 unit=kWh
